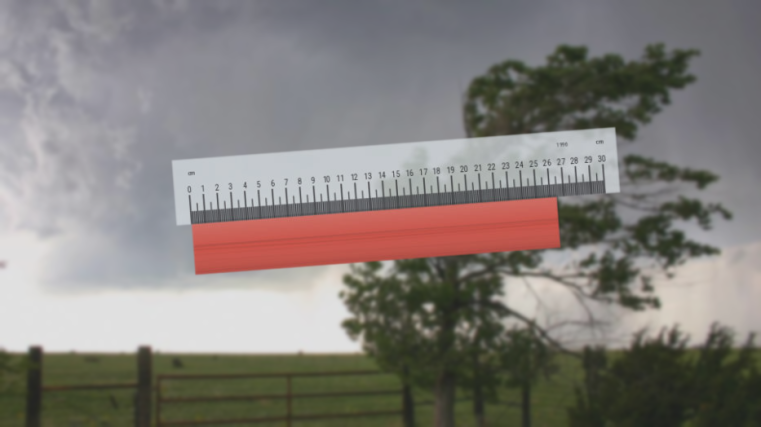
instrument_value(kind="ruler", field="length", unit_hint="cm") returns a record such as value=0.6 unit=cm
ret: value=26.5 unit=cm
